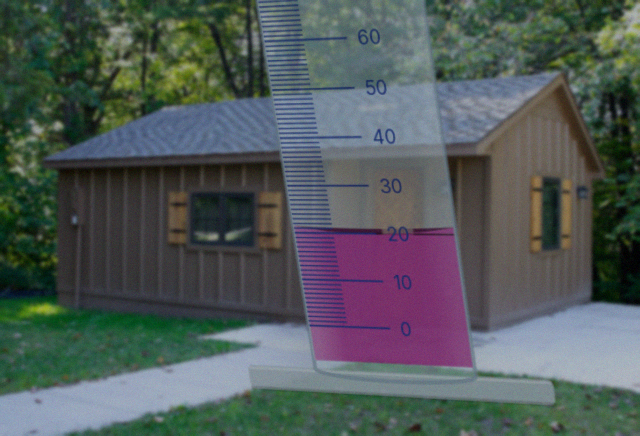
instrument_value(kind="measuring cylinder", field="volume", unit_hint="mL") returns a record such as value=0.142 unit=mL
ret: value=20 unit=mL
